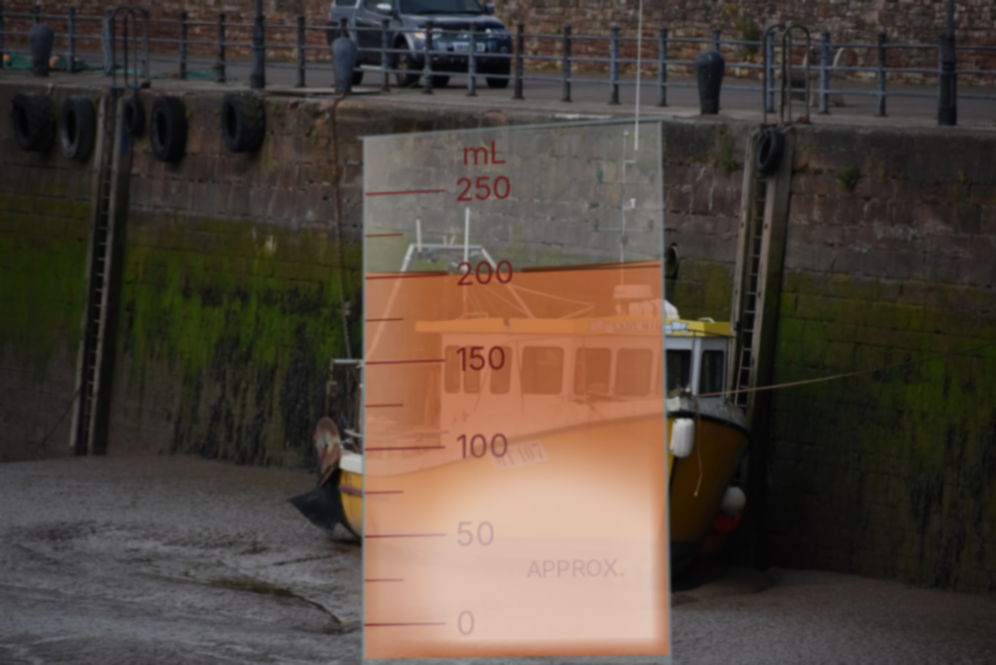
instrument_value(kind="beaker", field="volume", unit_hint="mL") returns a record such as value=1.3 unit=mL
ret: value=200 unit=mL
